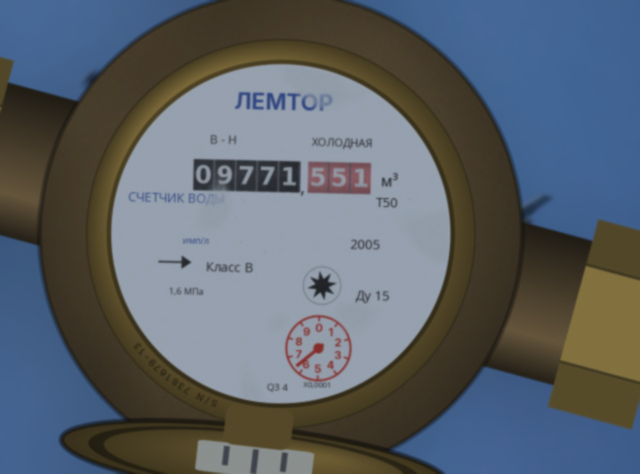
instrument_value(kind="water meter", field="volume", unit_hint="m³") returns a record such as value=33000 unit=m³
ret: value=9771.5516 unit=m³
